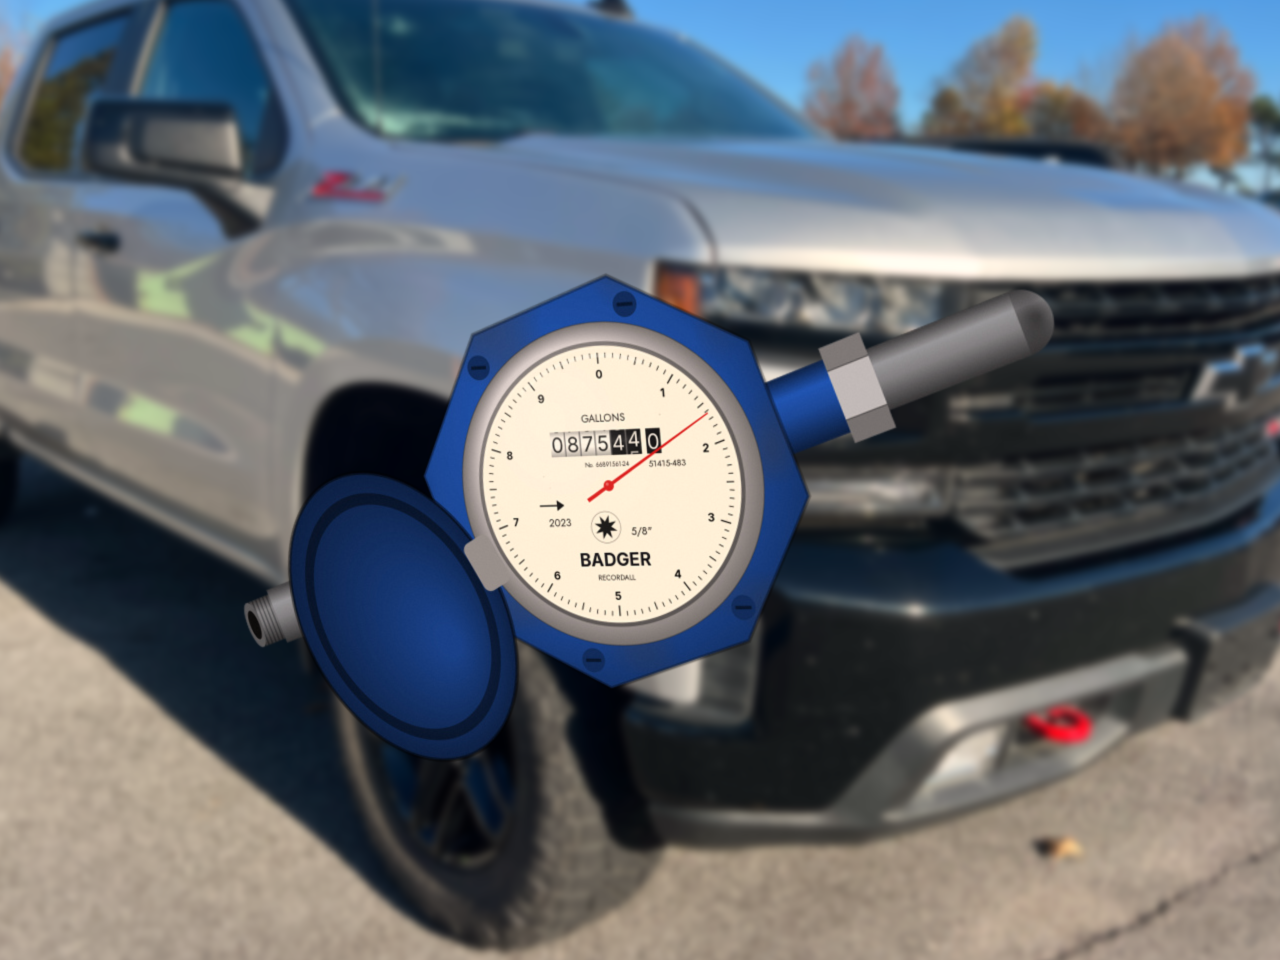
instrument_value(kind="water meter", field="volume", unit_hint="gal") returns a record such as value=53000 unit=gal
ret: value=875441.6 unit=gal
